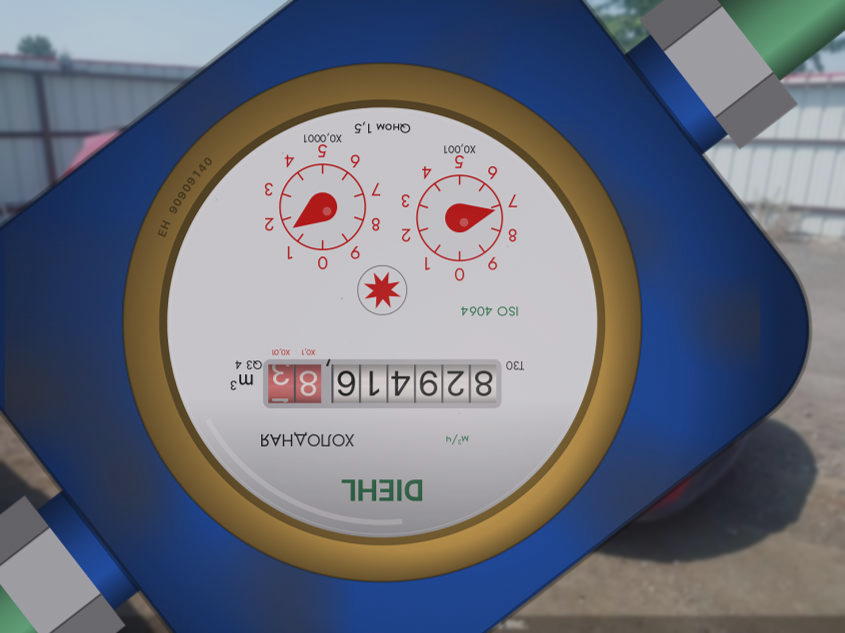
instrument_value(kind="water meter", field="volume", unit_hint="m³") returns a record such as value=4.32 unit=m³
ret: value=829416.8271 unit=m³
